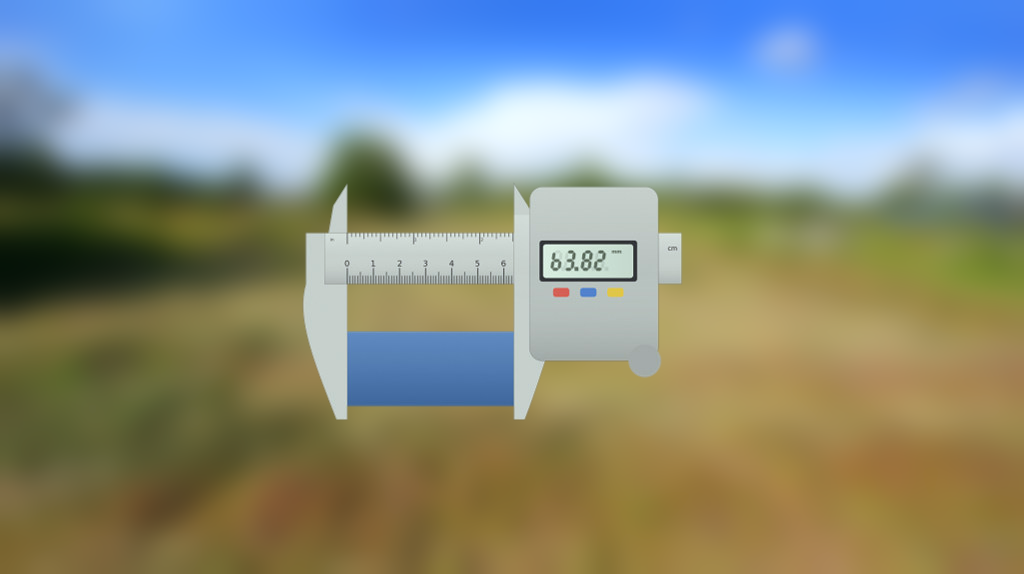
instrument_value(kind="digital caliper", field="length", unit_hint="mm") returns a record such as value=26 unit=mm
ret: value=63.82 unit=mm
